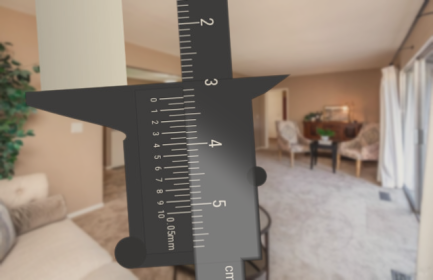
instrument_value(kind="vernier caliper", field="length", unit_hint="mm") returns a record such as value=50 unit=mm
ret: value=32.2 unit=mm
